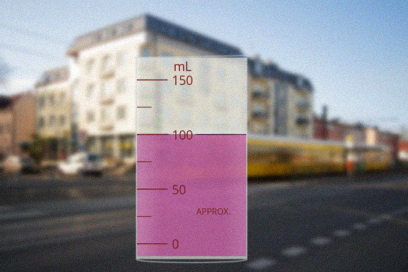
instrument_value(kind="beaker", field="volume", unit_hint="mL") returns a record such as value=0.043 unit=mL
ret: value=100 unit=mL
